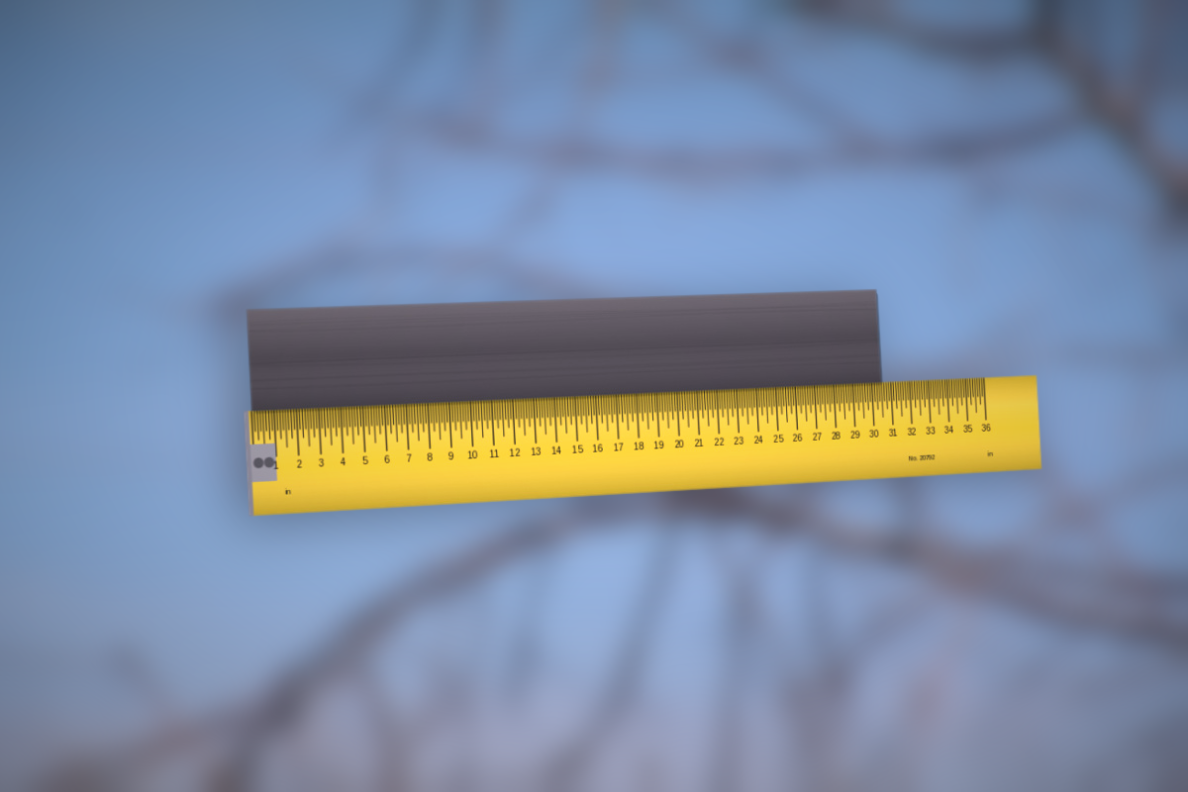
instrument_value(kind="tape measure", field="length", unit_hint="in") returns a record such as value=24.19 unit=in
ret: value=30.5 unit=in
